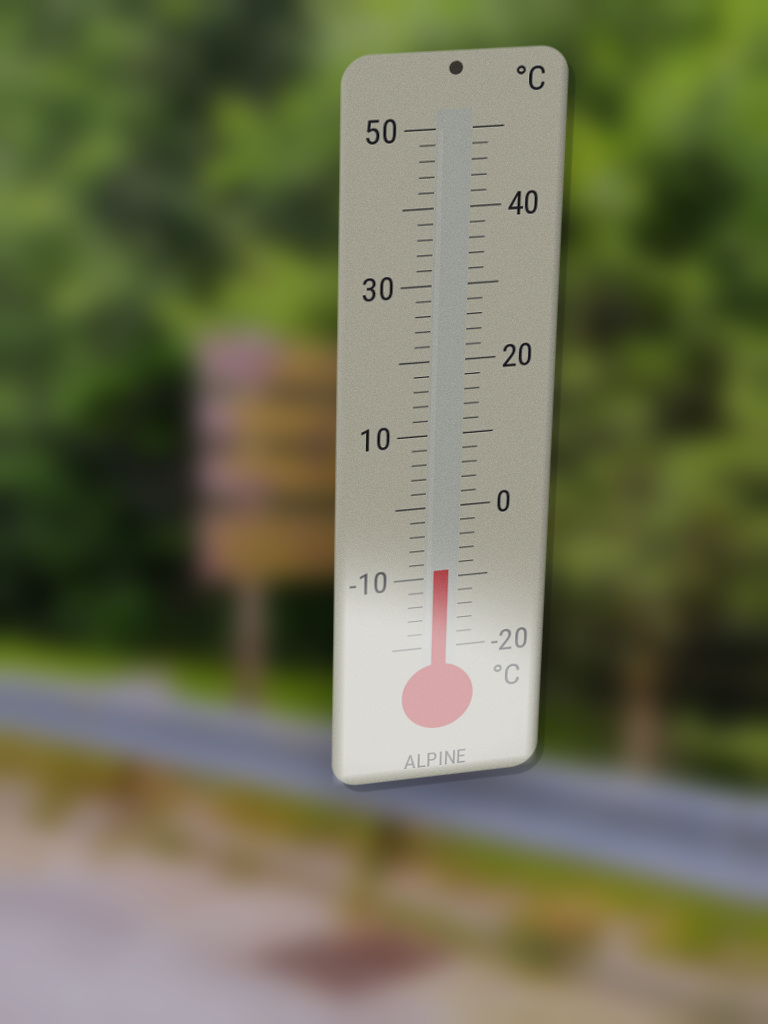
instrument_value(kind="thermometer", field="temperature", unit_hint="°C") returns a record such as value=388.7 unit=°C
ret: value=-9 unit=°C
